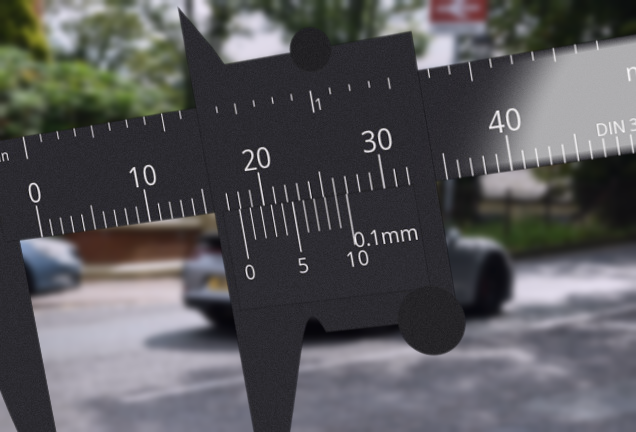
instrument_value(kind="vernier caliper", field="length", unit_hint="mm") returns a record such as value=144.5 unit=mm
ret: value=17.9 unit=mm
